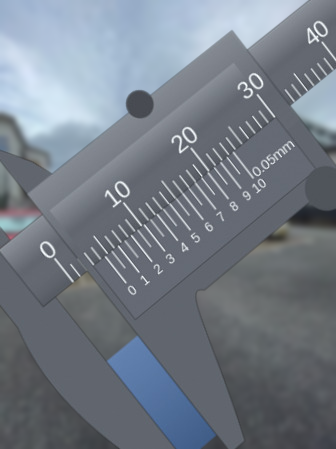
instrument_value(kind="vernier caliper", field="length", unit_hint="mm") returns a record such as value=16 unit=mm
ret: value=4.6 unit=mm
